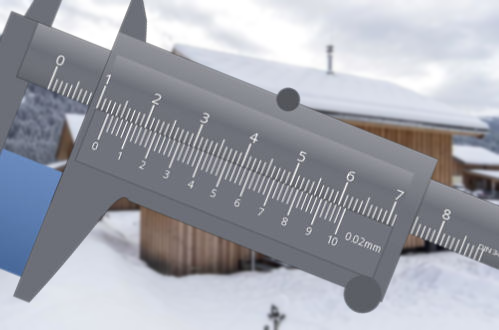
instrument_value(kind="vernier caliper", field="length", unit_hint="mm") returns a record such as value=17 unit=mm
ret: value=12.5 unit=mm
